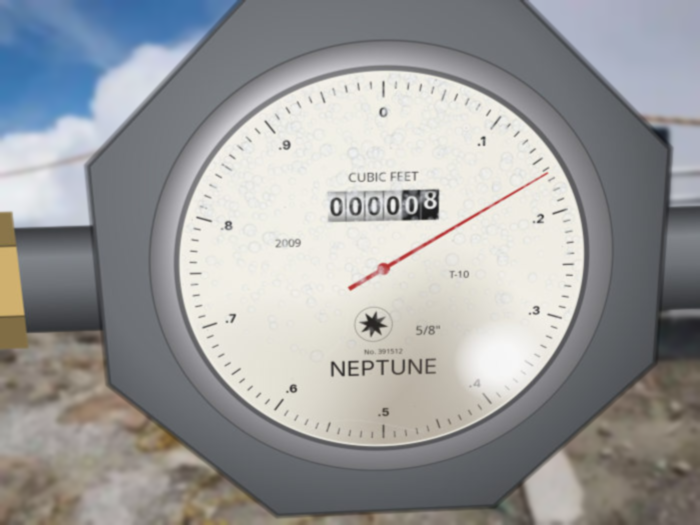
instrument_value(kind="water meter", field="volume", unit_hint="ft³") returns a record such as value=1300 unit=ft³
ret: value=8.16 unit=ft³
